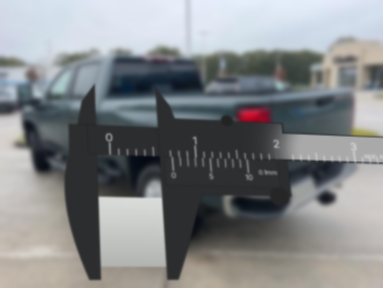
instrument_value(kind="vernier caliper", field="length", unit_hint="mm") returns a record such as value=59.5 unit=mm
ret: value=7.2 unit=mm
